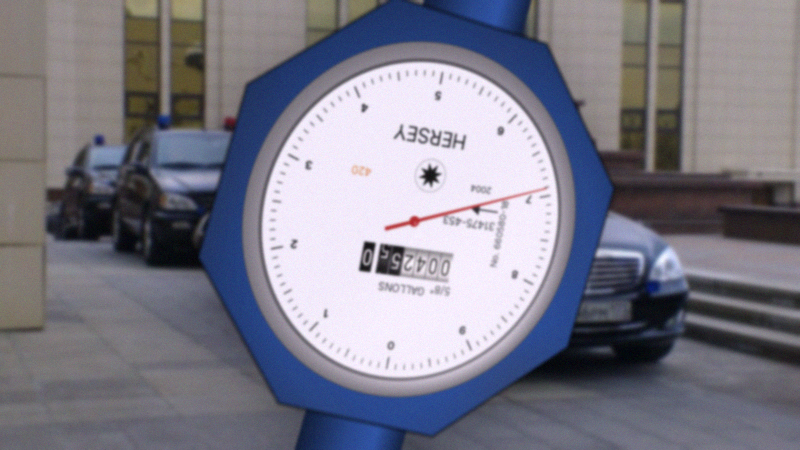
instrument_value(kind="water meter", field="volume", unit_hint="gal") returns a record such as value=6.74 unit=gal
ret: value=42546.9 unit=gal
